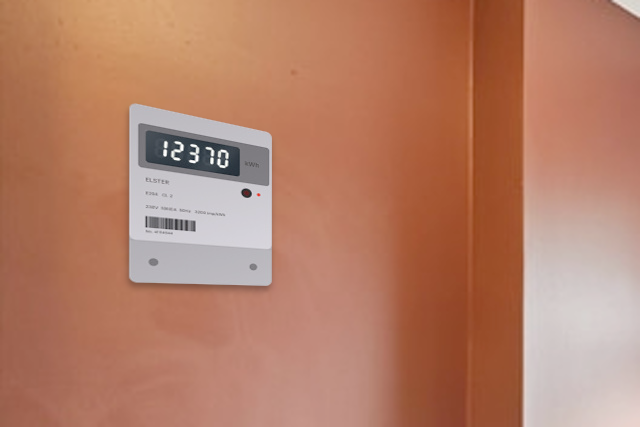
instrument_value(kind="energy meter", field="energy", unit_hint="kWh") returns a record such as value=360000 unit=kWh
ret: value=12370 unit=kWh
